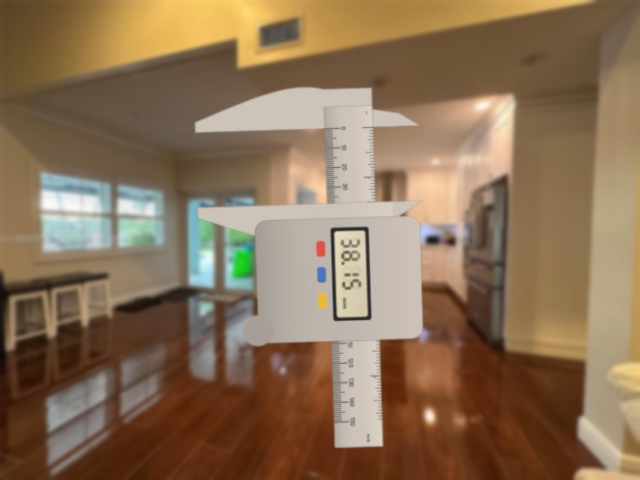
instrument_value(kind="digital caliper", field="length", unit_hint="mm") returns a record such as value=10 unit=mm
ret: value=38.15 unit=mm
